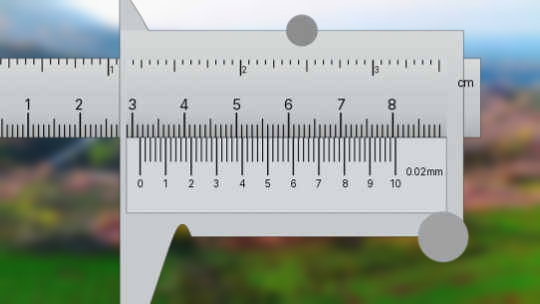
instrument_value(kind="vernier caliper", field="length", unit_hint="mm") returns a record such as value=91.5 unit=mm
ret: value=31.5 unit=mm
